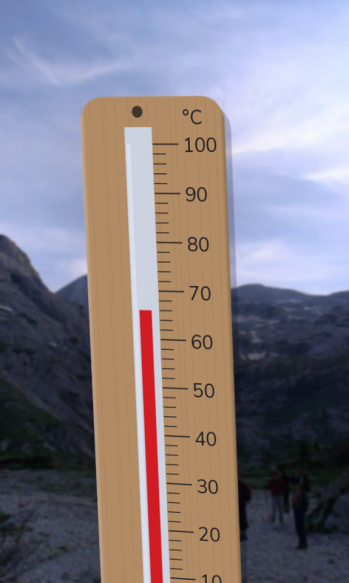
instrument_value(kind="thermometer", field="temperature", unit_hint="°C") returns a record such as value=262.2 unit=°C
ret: value=66 unit=°C
